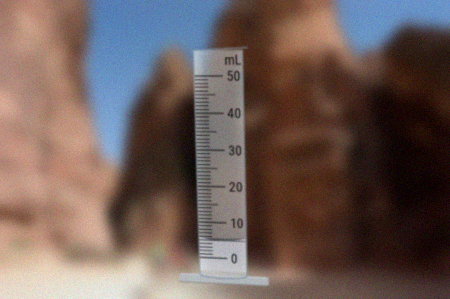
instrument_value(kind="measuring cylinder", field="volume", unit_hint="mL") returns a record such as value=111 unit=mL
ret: value=5 unit=mL
